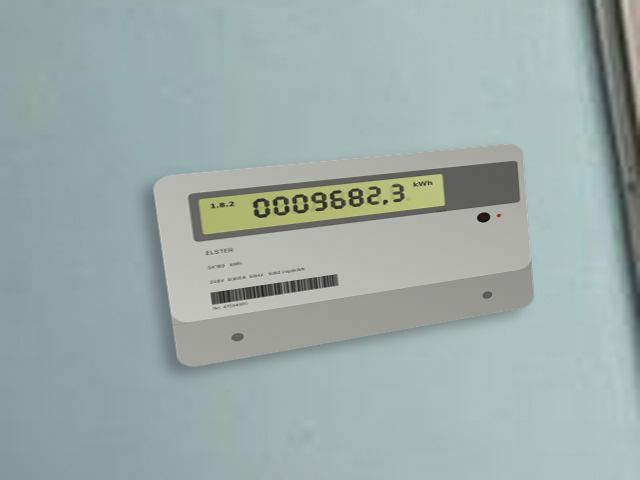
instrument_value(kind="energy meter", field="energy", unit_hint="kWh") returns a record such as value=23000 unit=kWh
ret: value=9682.3 unit=kWh
